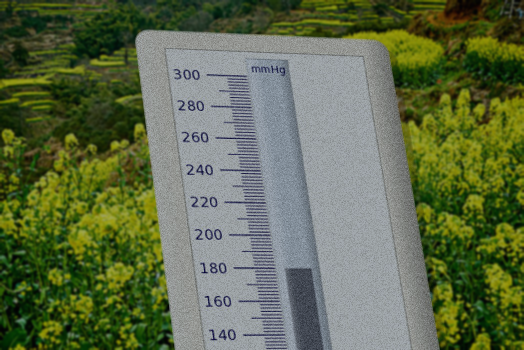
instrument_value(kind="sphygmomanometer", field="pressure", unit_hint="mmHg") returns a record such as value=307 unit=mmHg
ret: value=180 unit=mmHg
